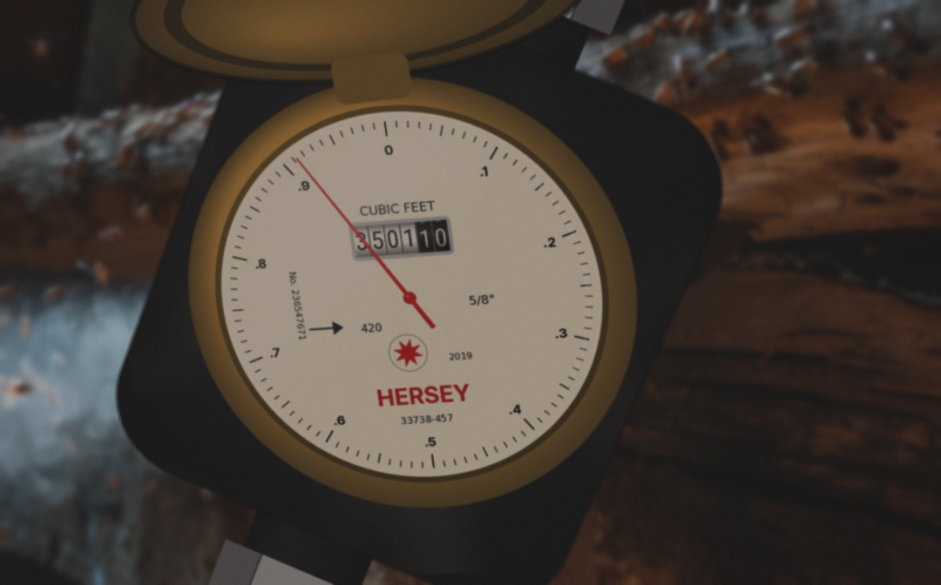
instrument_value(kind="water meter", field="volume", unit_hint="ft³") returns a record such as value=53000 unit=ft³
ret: value=350109.91 unit=ft³
